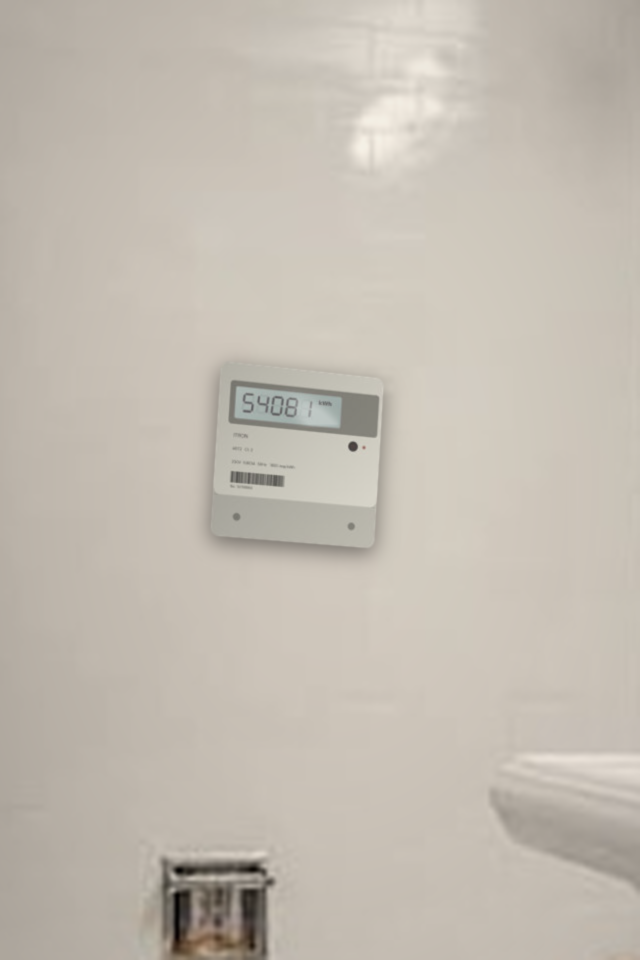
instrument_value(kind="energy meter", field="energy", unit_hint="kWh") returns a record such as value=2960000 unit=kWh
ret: value=54081 unit=kWh
